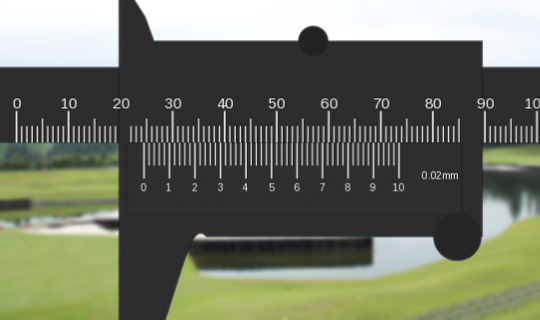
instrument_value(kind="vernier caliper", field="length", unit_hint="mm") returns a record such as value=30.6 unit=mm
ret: value=24.5 unit=mm
